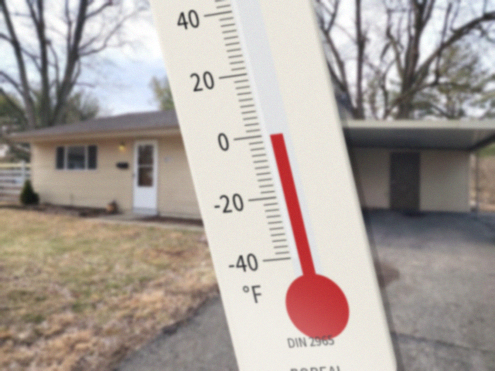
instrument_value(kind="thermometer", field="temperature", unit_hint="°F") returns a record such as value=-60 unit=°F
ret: value=0 unit=°F
